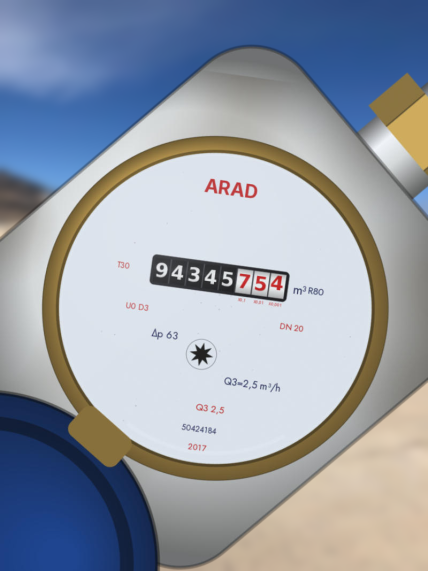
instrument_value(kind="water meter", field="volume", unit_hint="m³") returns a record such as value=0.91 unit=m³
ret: value=94345.754 unit=m³
